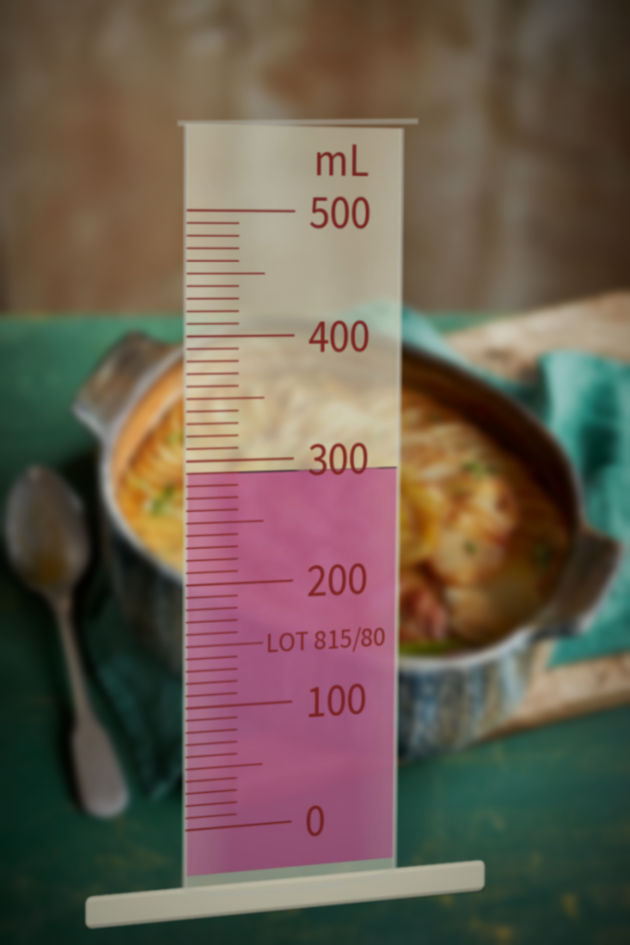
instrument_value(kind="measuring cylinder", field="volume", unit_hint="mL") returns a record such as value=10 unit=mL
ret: value=290 unit=mL
